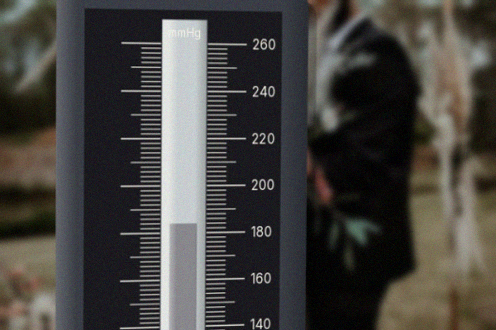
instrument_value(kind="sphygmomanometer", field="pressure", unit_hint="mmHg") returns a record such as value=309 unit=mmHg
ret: value=184 unit=mmHg
